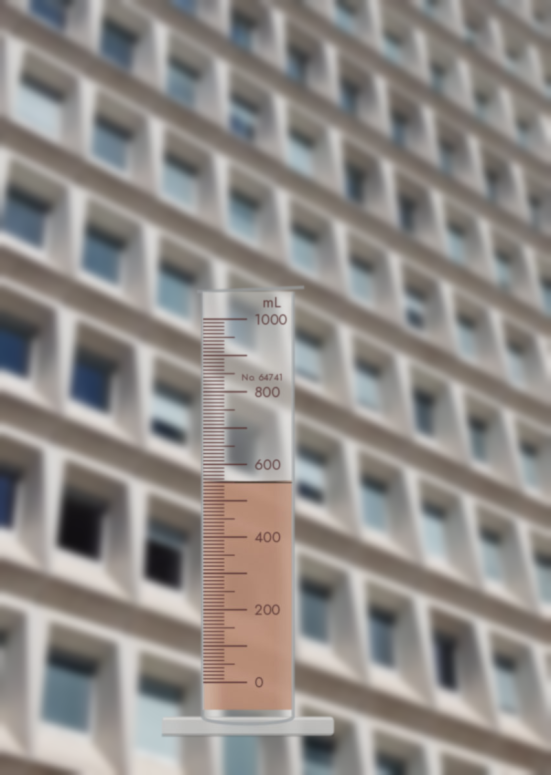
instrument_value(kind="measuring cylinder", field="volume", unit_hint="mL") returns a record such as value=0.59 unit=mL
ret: value=550 unit=mL
